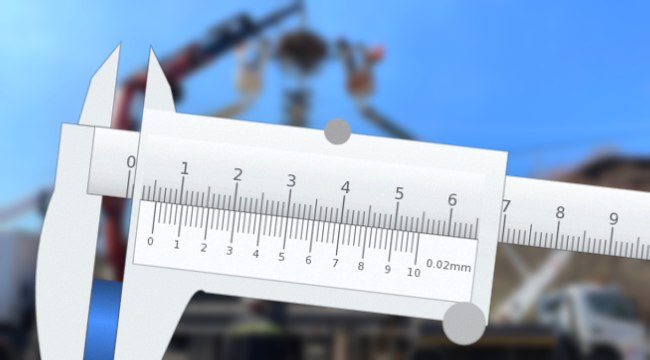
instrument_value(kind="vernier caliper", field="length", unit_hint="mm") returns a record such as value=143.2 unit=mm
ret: value=5.5 unit=mm
